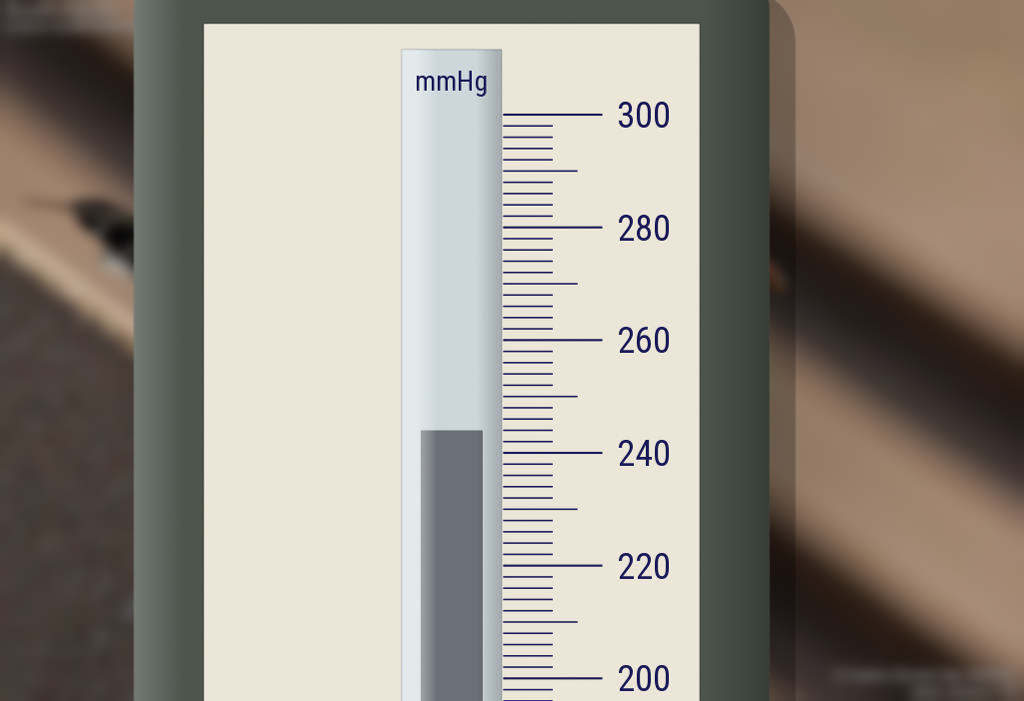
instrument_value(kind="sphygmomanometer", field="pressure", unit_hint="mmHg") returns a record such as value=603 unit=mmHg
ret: value=244 unit=mmHg
